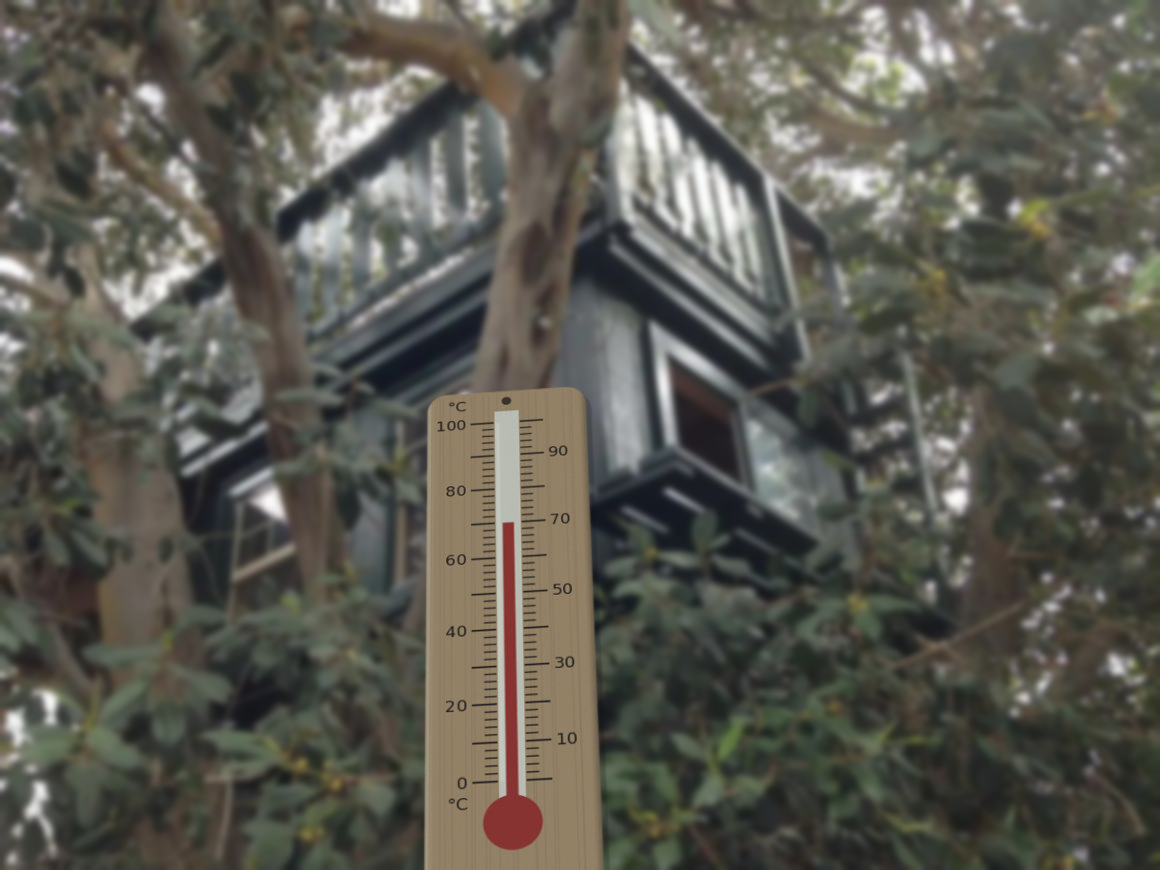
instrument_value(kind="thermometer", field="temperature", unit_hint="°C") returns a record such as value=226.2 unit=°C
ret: value=70 unit=°C
